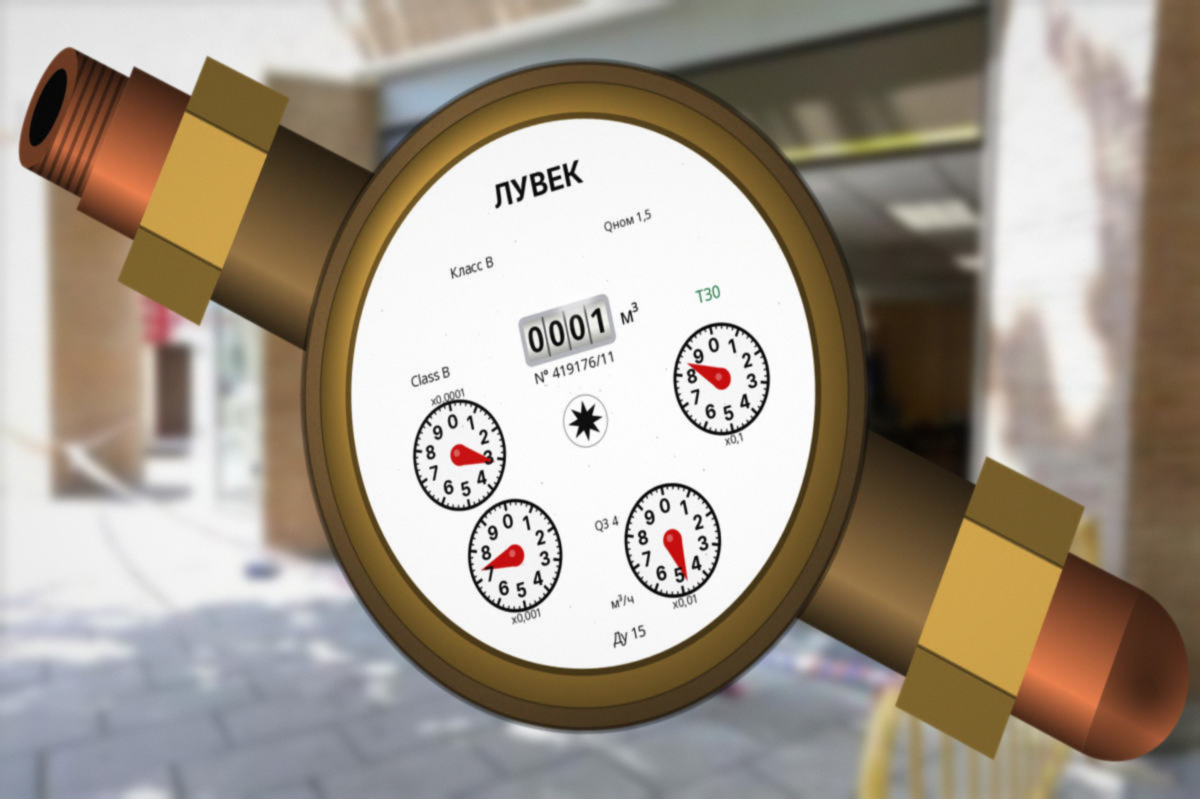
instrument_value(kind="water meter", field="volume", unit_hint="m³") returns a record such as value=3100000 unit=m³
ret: value=1.8473 unit=m³
